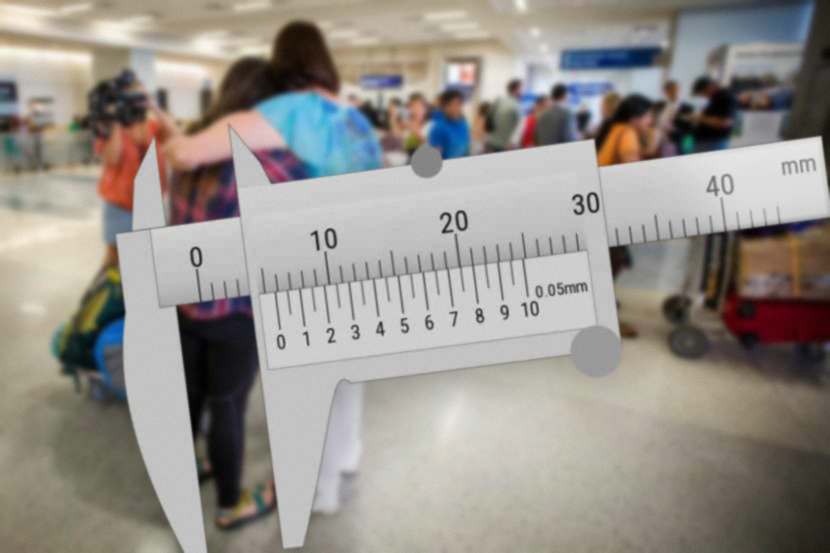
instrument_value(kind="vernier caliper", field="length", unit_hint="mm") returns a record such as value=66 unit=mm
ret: value=5.8 unit=mm
